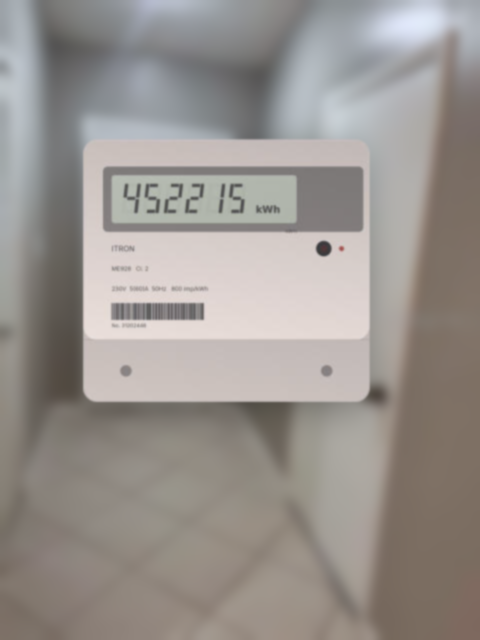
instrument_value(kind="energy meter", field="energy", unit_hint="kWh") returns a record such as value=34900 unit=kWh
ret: value=452215 unit=kWh
